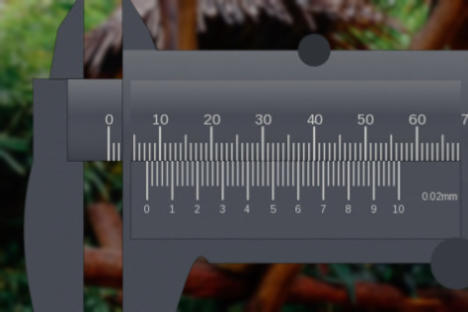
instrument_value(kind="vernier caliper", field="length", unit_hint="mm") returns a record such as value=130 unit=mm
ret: value=7.5 unit=mm
